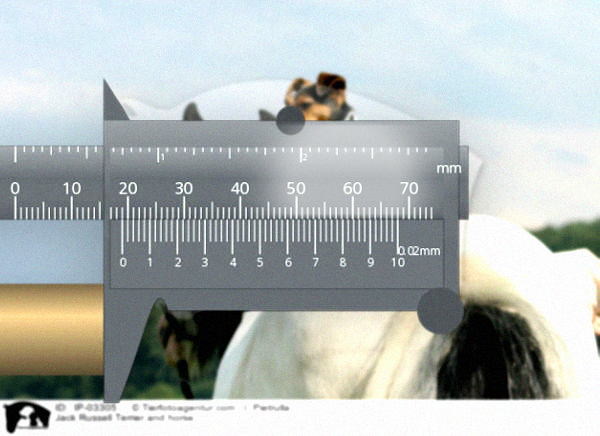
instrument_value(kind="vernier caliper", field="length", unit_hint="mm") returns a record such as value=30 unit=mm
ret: value=19.0 unit=mm
